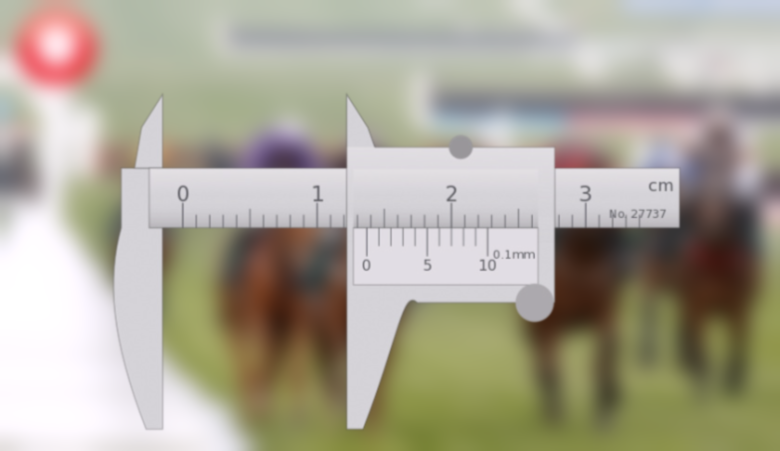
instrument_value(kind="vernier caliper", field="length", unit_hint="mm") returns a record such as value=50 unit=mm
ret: value=13.7 unit=mm
